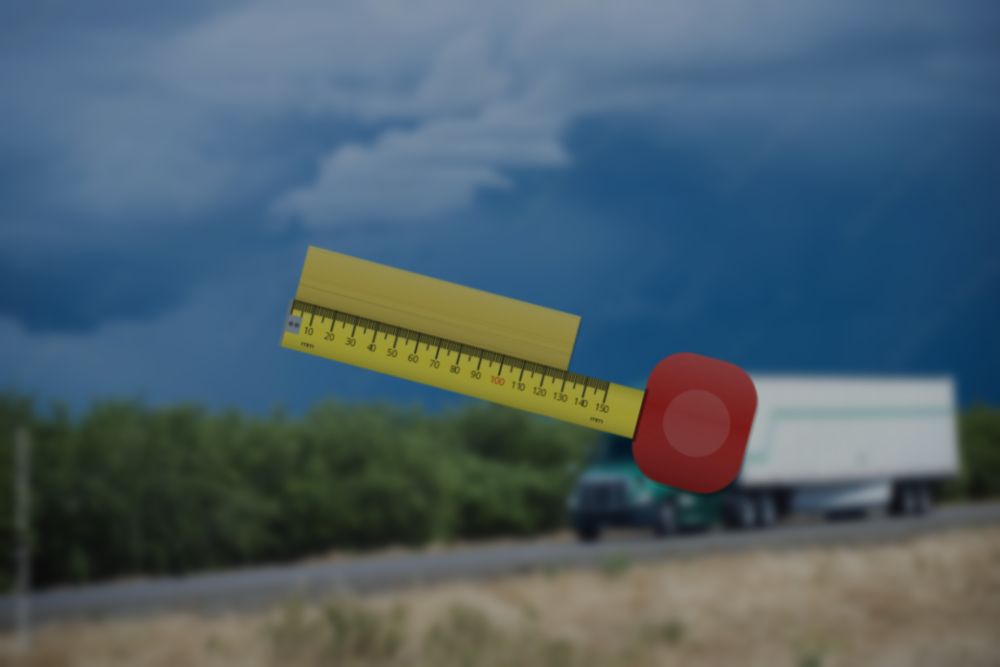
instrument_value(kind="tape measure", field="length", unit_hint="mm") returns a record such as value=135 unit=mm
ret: value=130 unit=mm
